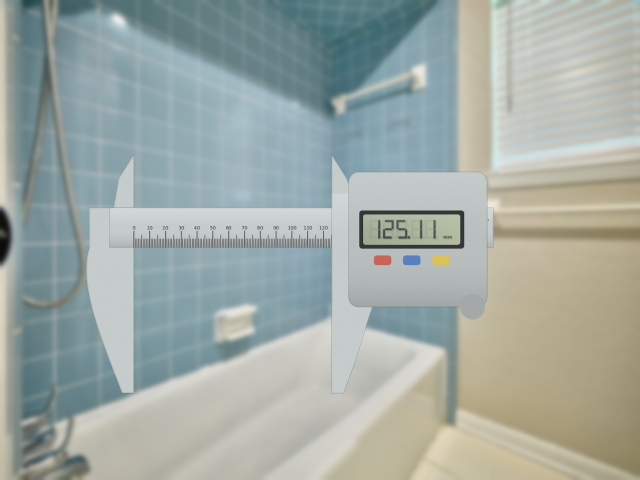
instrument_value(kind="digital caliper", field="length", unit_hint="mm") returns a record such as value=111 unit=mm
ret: value=125.11 unit=mm
